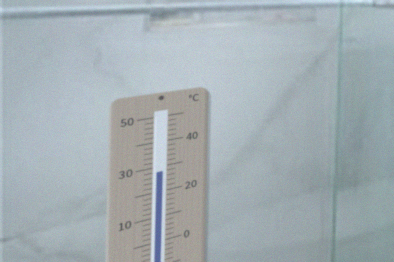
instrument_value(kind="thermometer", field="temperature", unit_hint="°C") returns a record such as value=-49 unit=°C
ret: value=28 unit=°C
